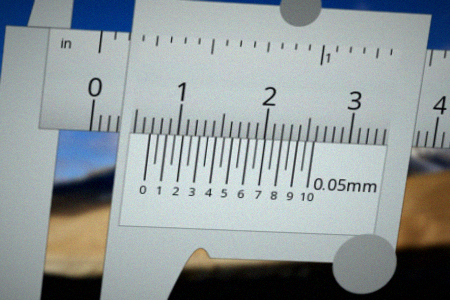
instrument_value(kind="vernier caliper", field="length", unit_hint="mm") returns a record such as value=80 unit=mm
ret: value=6.8 unit=mm
